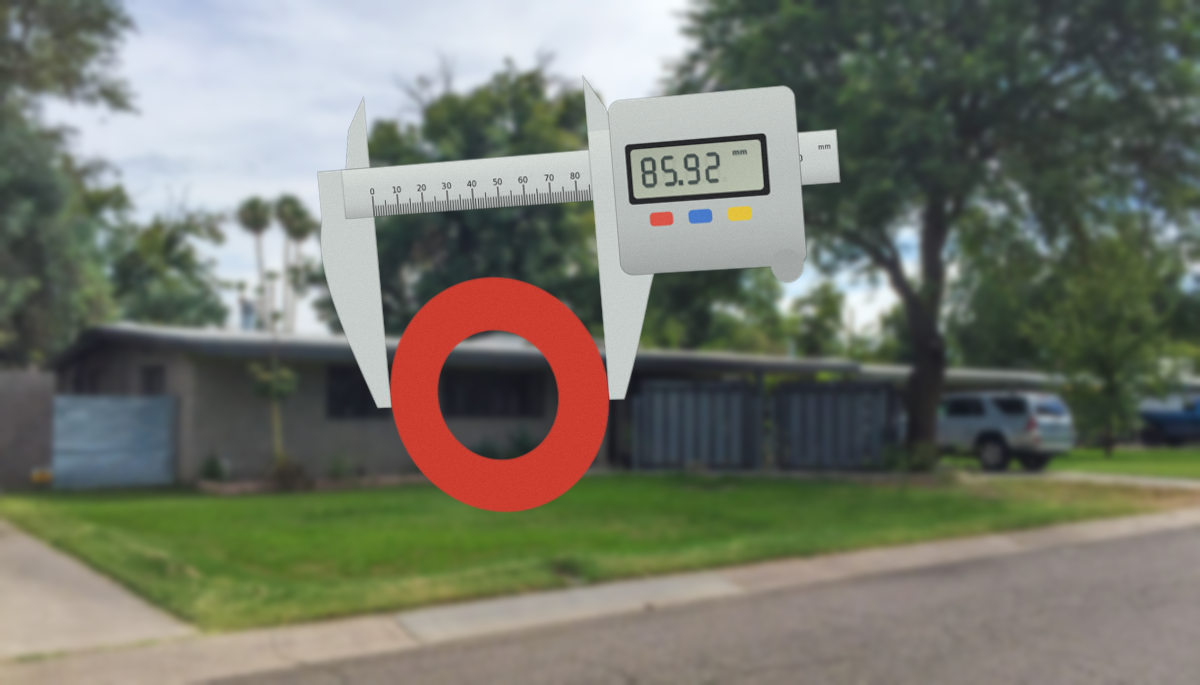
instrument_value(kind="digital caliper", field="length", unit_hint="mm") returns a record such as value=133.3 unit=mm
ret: value=85.92 unit=mm
